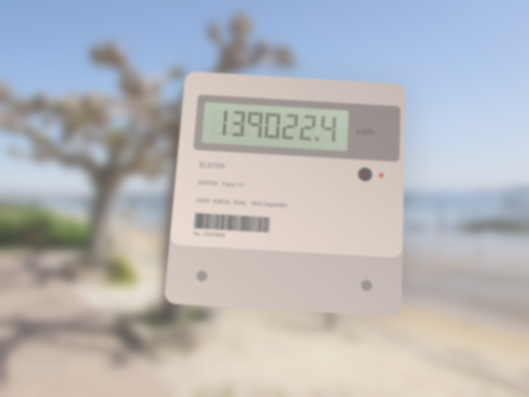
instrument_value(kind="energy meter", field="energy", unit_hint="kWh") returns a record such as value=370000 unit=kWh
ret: value=139022.4 unit=kWh
